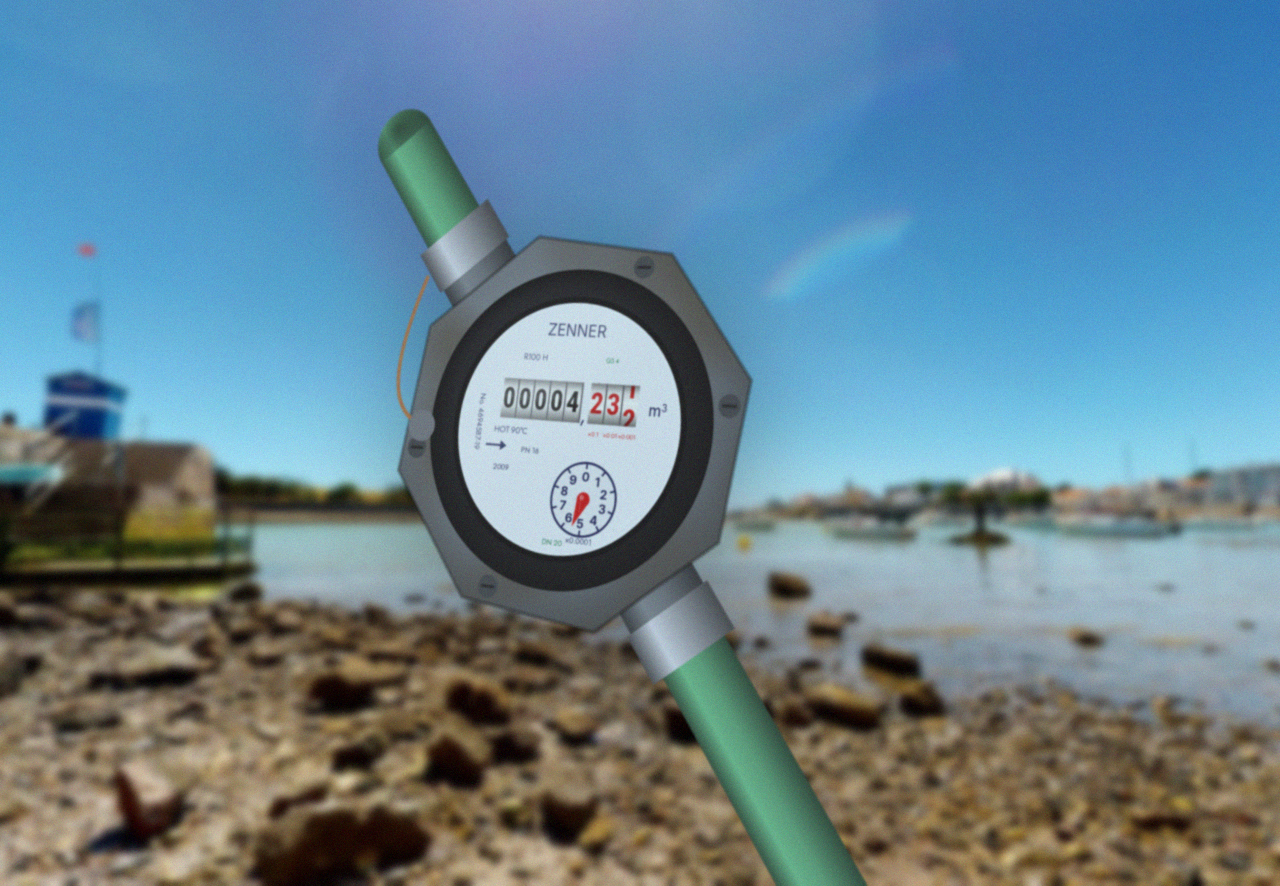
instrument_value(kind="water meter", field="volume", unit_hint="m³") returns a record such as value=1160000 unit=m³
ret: value=4.2315 unit=m³
